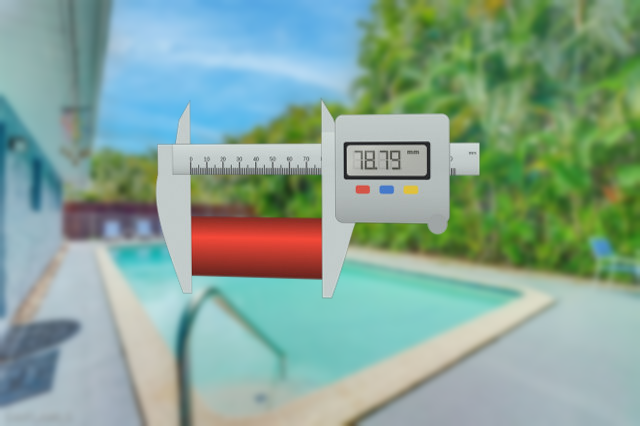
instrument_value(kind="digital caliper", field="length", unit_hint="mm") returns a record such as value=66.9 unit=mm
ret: value=78.79 unit=mm
